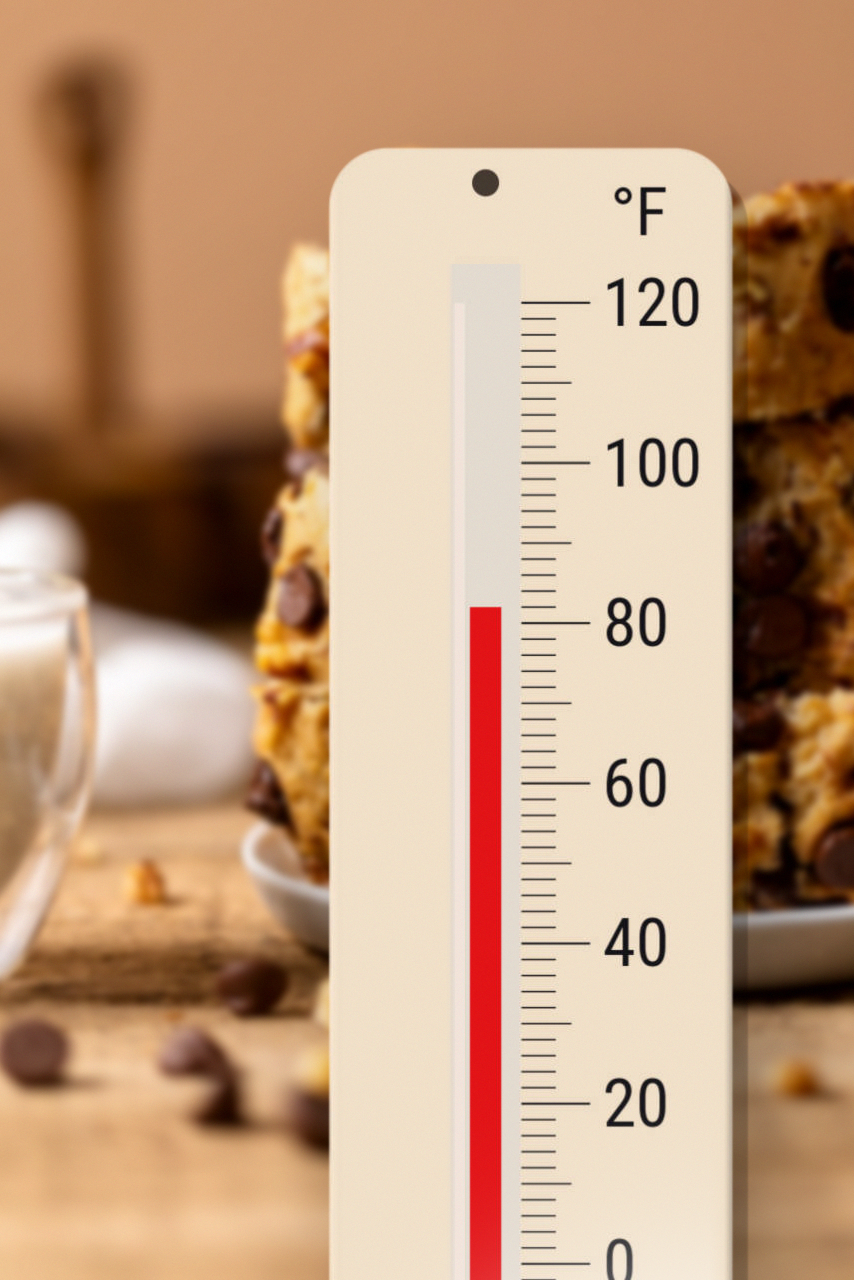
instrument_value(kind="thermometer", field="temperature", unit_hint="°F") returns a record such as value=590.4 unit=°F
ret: value=82 unit=°F
